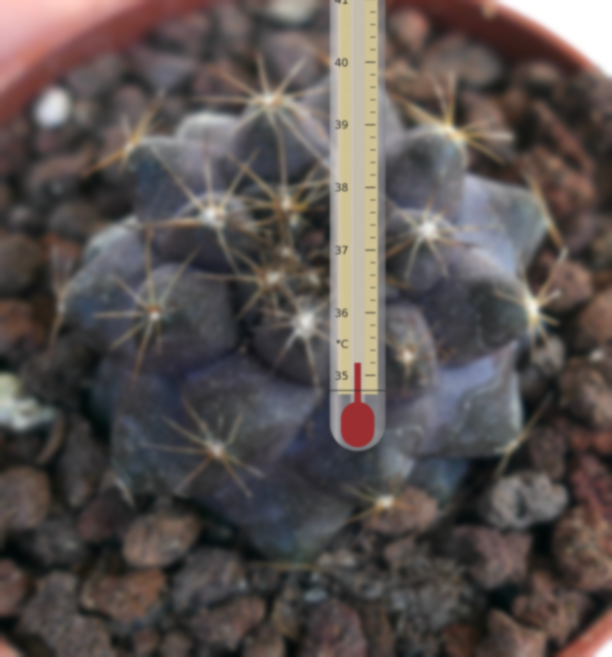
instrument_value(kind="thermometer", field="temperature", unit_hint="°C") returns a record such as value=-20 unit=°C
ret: value=35.2 unit=°C
